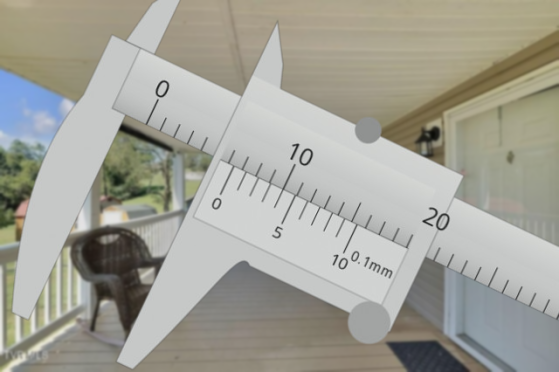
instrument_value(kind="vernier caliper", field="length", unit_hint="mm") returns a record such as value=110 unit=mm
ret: value=6.4 unit=mm
